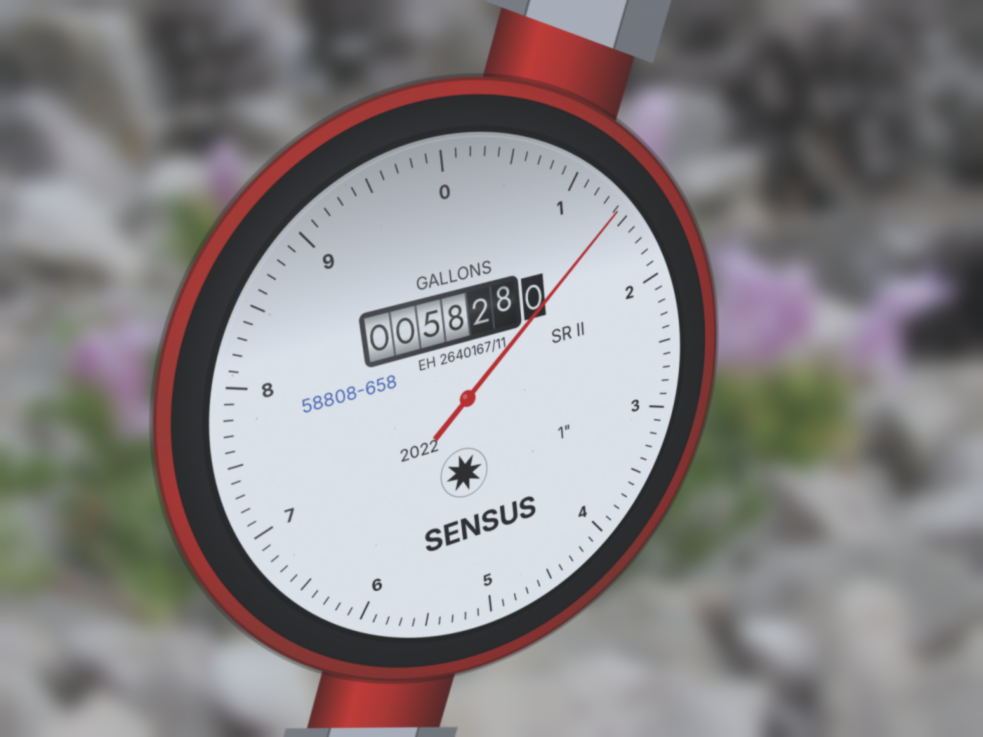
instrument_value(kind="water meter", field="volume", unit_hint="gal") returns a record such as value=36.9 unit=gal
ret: value=58281.4 unit=gal
